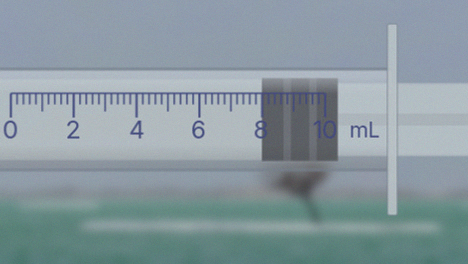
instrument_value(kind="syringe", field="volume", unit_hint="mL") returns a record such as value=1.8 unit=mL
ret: value=8 unit=mL
